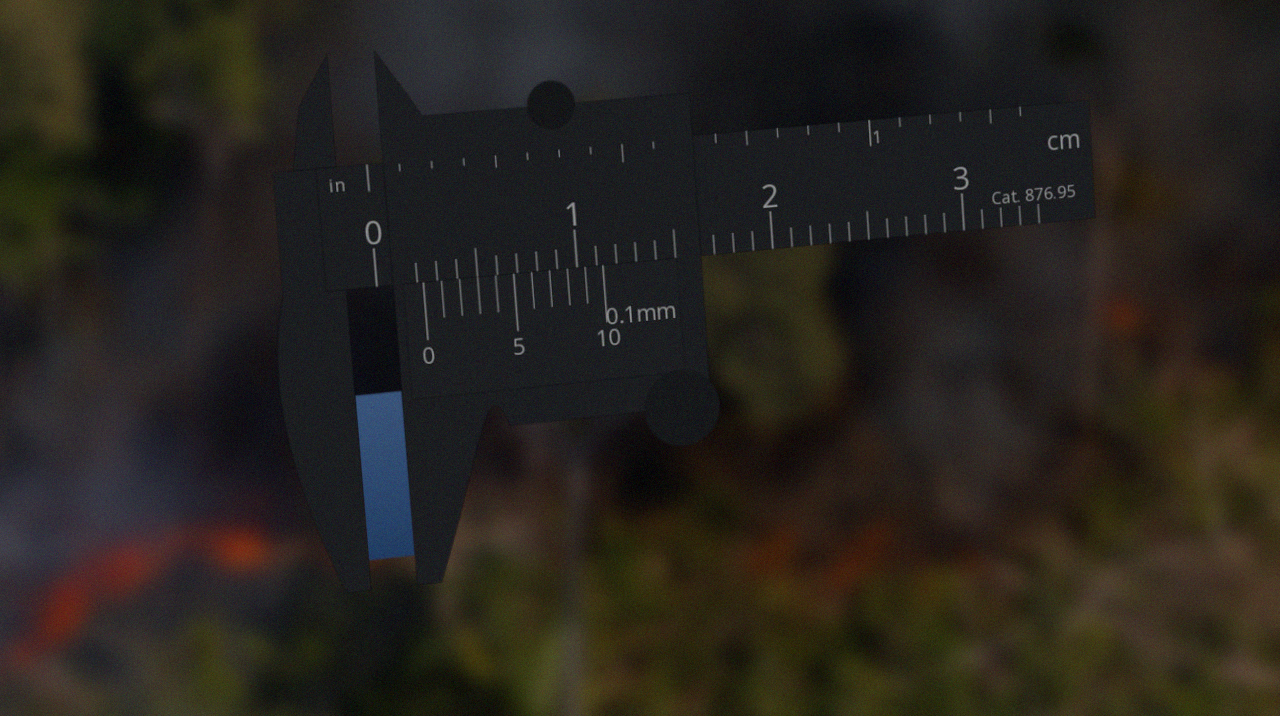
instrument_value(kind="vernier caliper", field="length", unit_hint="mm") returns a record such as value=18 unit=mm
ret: value=2.3 unit=mm
